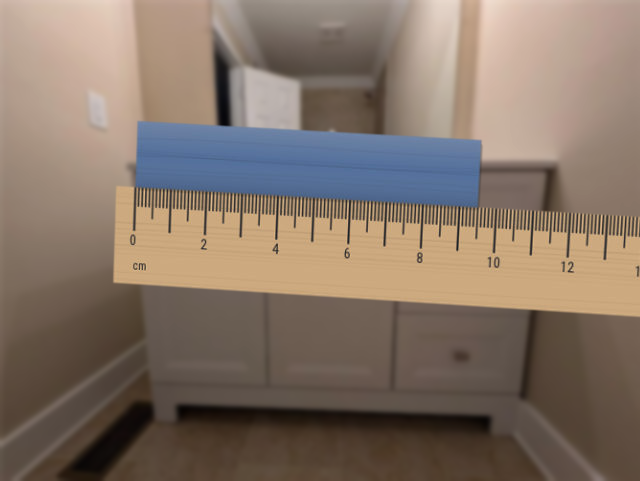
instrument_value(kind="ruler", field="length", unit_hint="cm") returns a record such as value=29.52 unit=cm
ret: value=9.5 unit=cm
